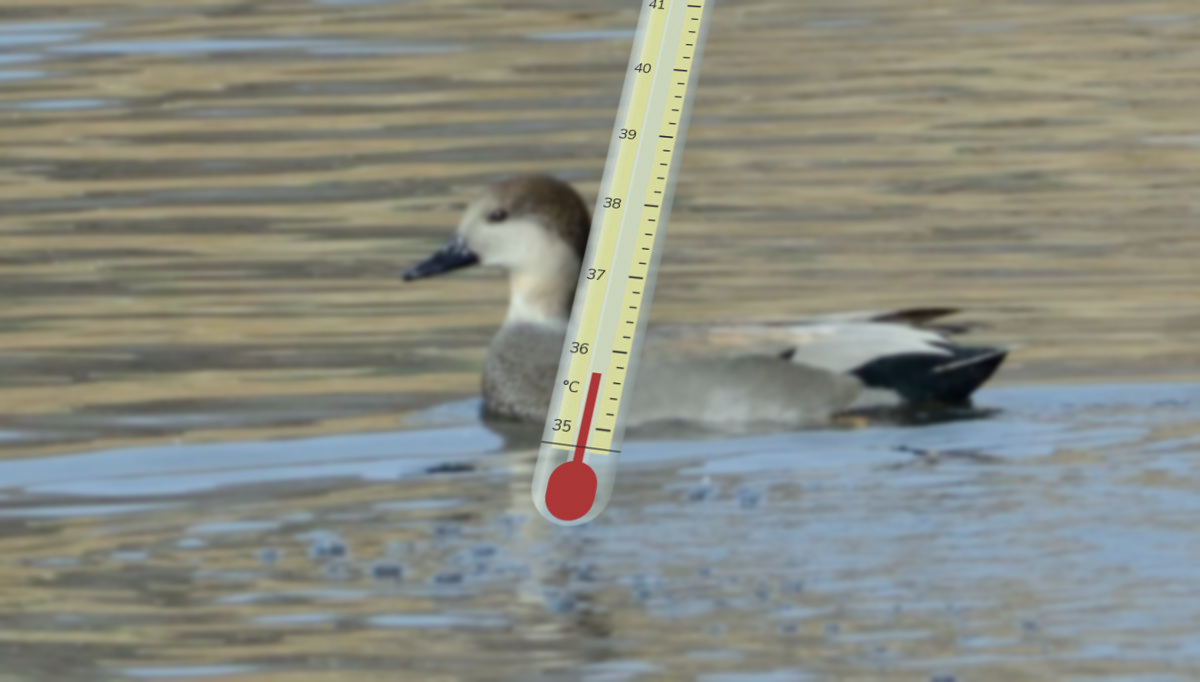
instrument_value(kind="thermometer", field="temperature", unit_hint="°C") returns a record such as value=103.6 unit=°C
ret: value=35.7 unit=°C
